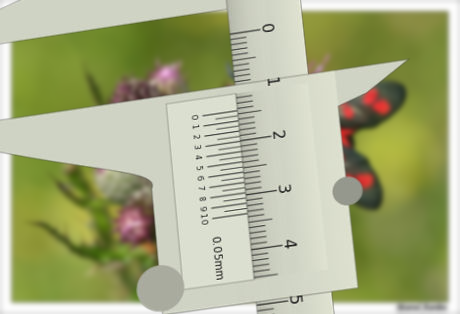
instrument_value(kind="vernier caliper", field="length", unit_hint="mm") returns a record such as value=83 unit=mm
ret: value=14.4 unit=mm
